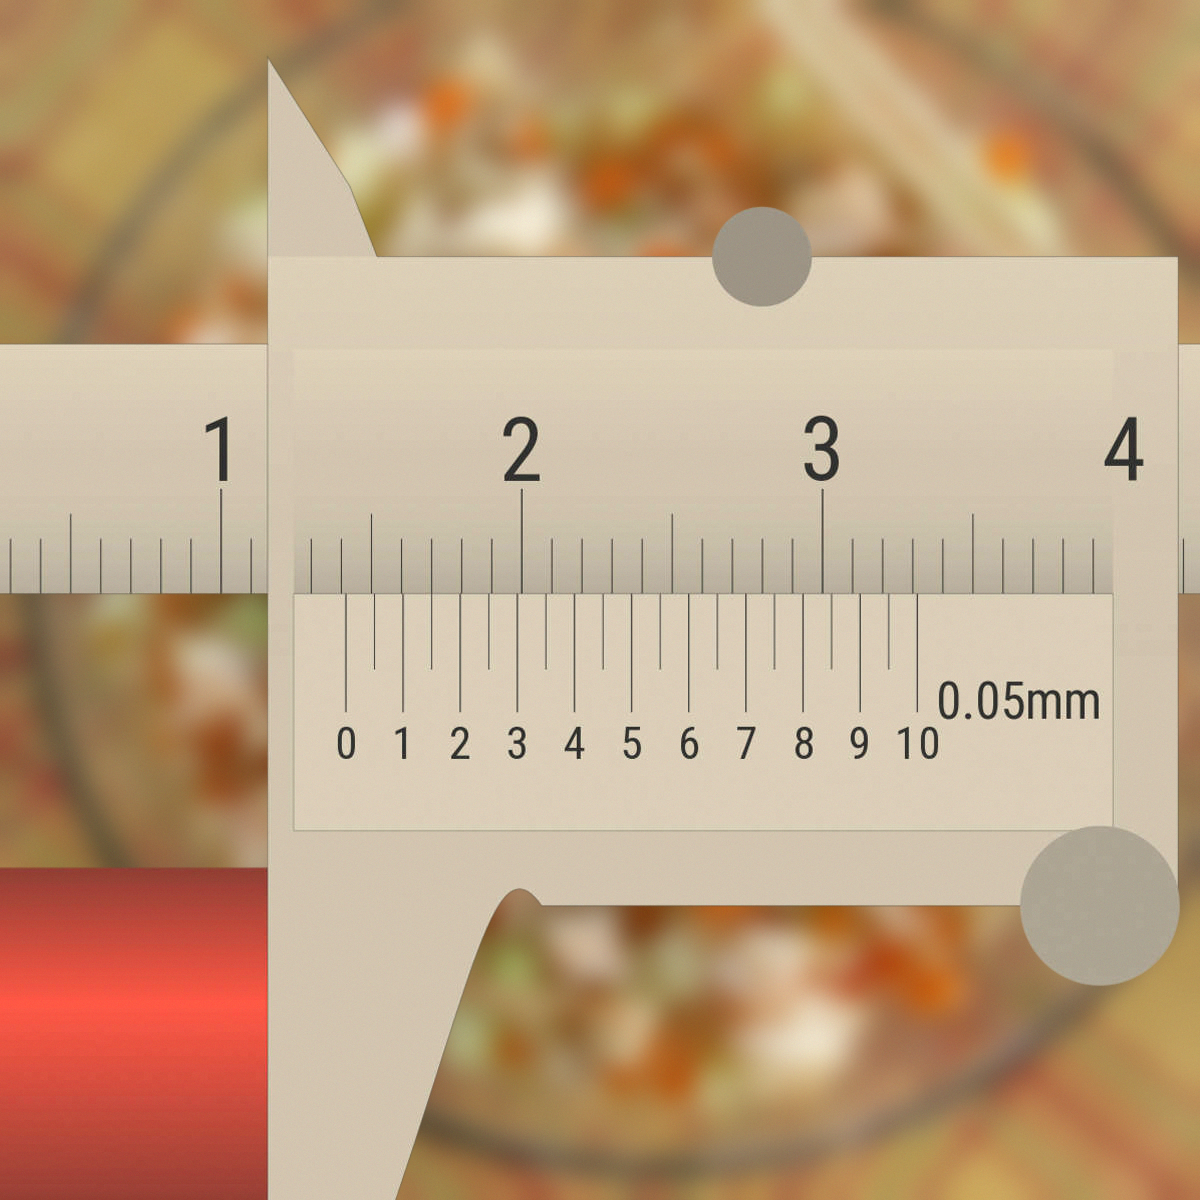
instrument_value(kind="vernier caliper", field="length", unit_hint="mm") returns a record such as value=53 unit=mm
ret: value=14.15 unit=mm
